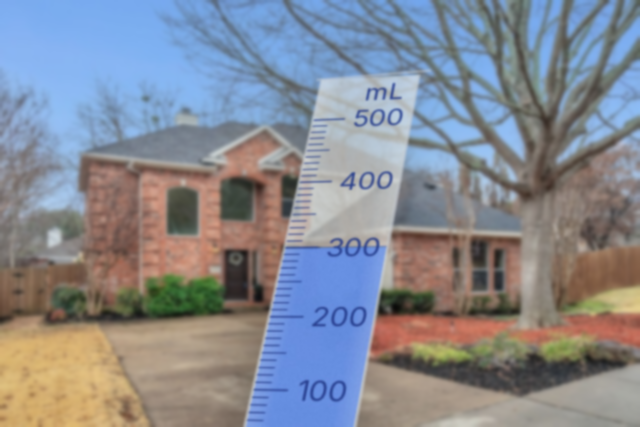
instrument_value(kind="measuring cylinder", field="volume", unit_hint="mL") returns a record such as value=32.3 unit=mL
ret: value=300 unit=mL
